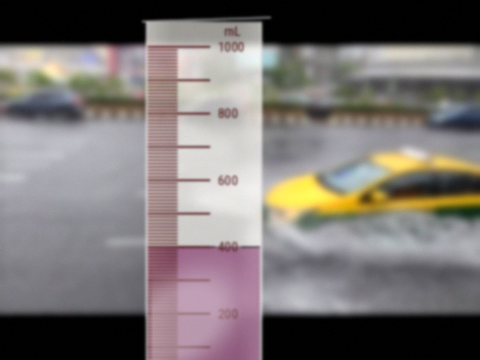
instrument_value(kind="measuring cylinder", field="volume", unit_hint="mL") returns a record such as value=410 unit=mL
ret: value=400 unit=mL
